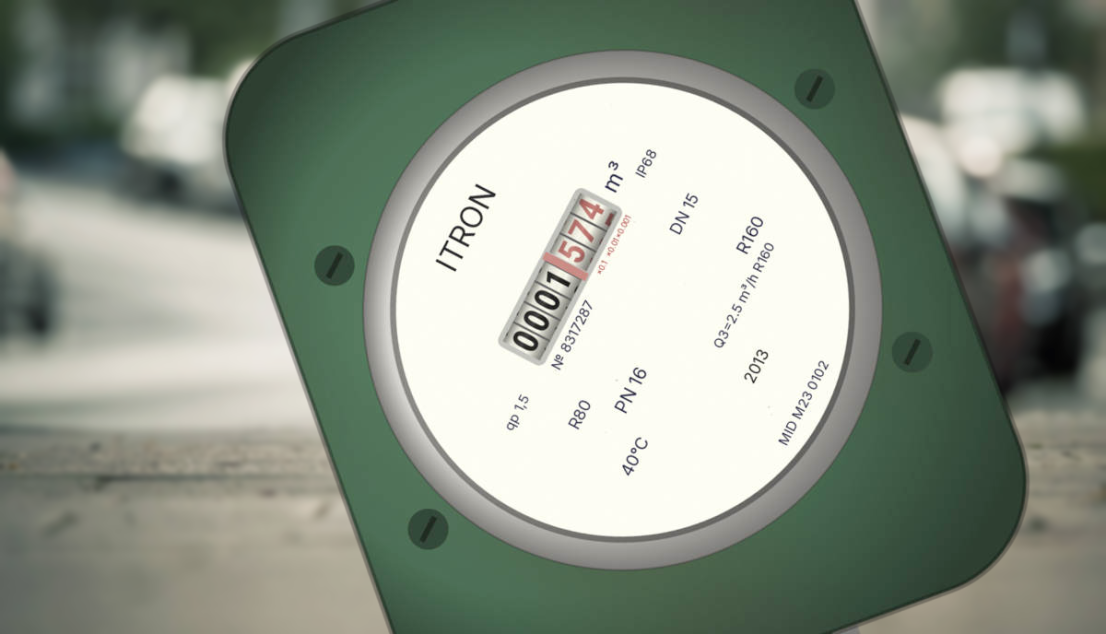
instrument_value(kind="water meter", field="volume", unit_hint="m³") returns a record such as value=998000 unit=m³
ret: value=1.574 unit=m³
